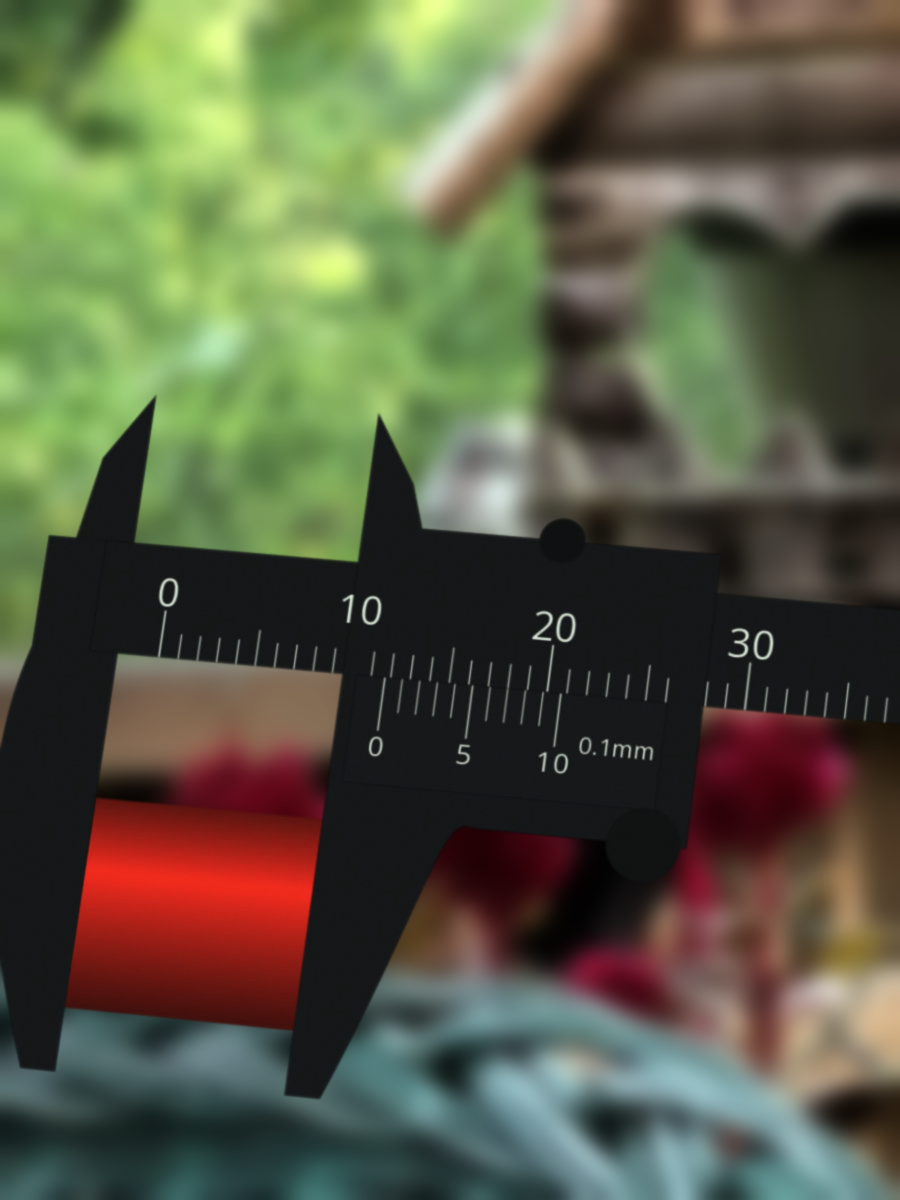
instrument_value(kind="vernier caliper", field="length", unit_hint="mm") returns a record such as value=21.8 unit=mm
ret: value=11.7 unit=mm
